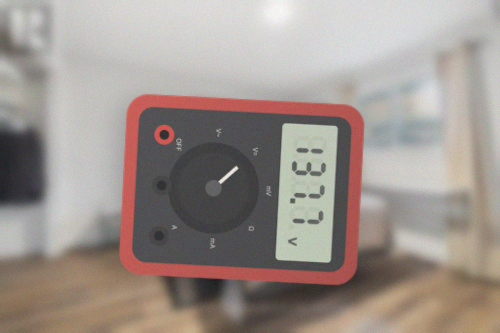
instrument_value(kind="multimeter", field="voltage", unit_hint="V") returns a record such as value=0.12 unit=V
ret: value=137.7 unit=V
